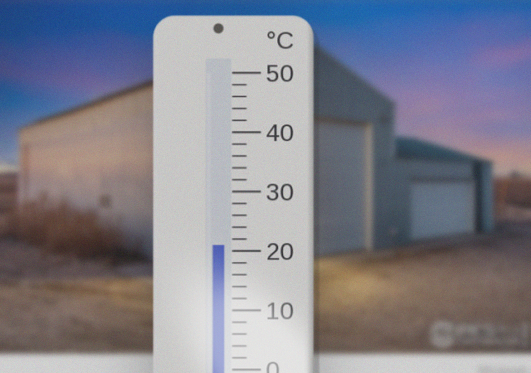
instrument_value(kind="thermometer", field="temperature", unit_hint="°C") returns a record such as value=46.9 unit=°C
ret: value=21 unit=°C
